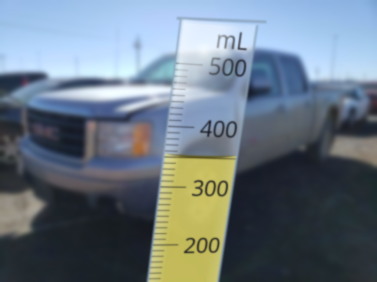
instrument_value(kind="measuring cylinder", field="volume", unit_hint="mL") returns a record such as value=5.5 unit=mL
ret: value=350 unit=mL
